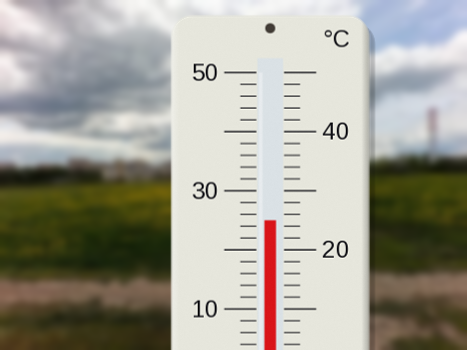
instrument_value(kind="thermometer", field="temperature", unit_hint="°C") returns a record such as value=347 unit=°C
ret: value=25 unit=°C
